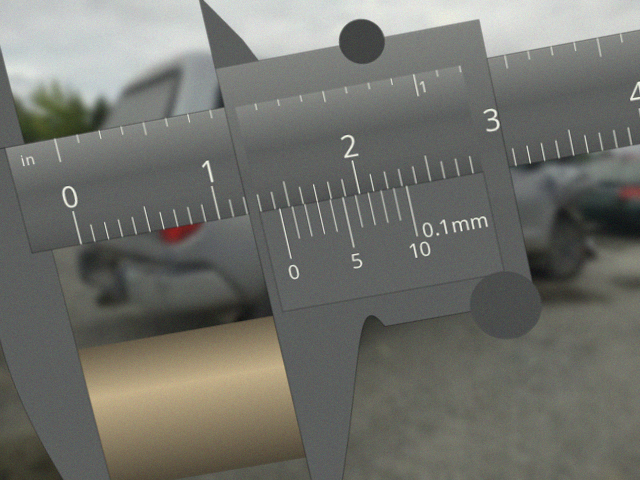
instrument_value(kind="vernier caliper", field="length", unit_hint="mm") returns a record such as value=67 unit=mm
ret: value=14.3 unit=mm
